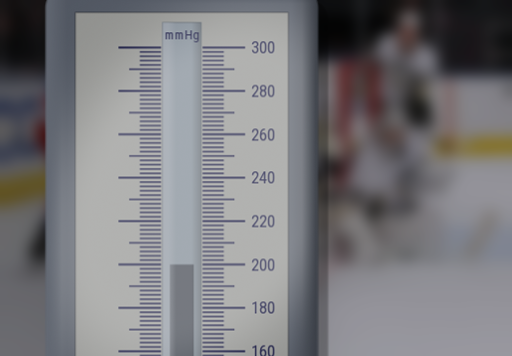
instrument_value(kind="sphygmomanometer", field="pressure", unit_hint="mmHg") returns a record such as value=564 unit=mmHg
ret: value=200 unit=mmHg
